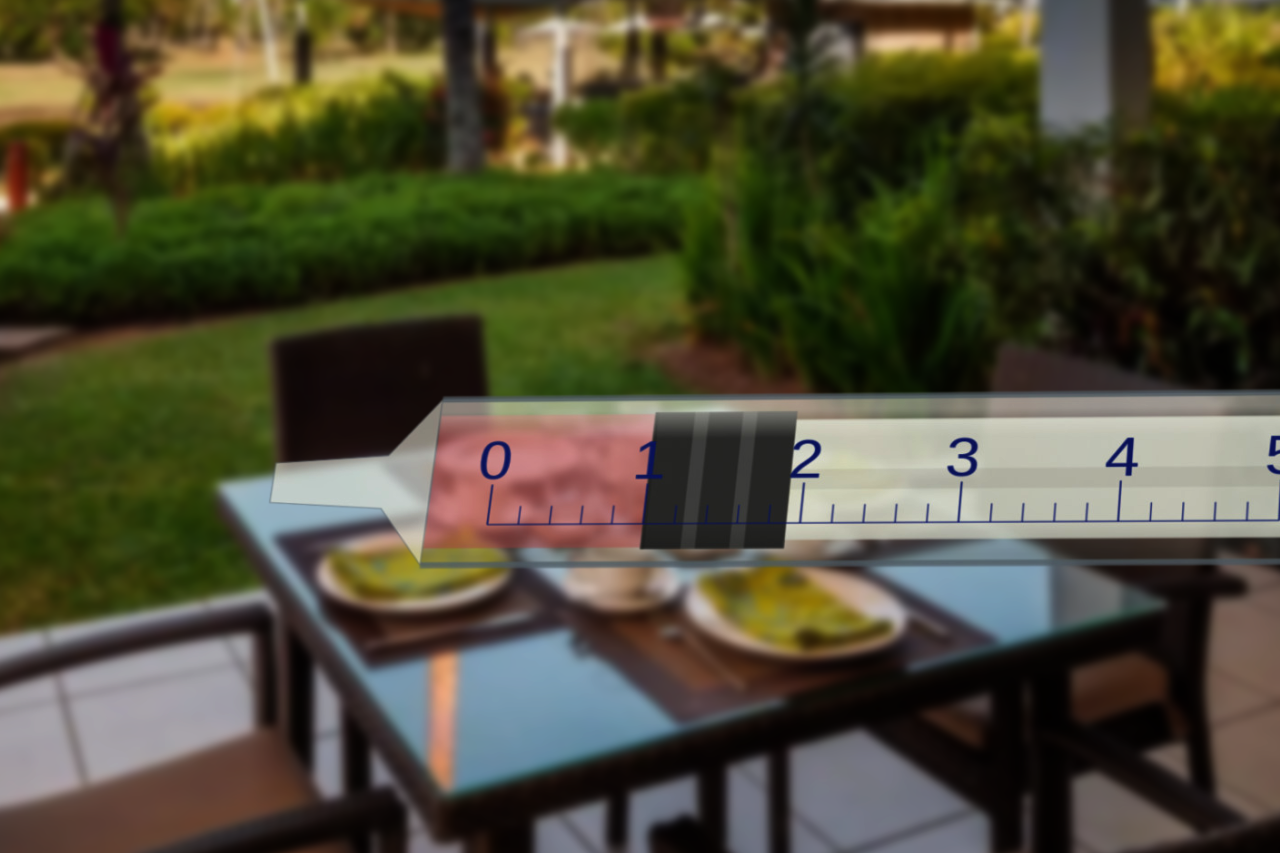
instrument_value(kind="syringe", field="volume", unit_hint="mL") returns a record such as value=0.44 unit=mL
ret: value=1 unit=mL
